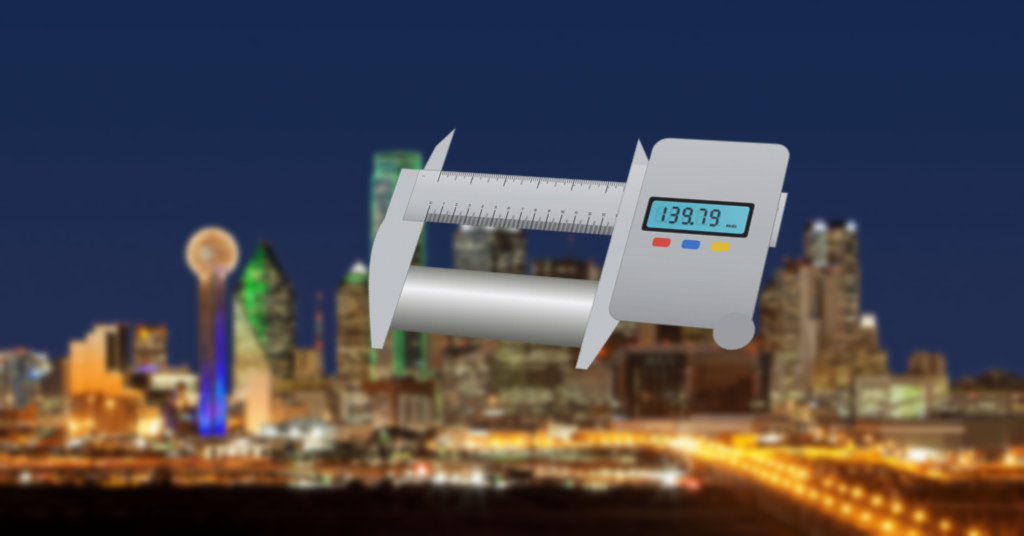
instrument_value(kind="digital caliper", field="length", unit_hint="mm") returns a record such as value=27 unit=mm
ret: value=139.79 unit=mm
